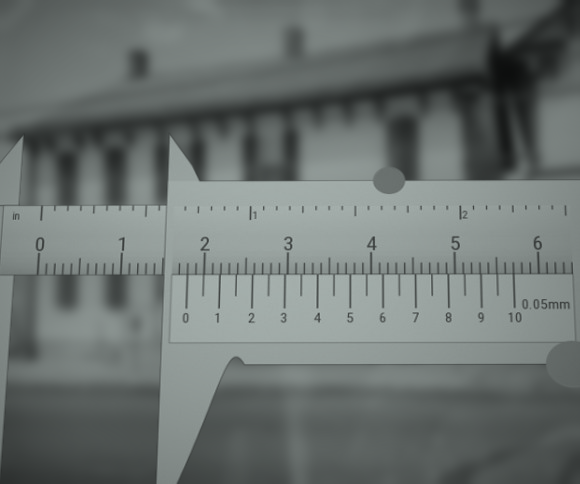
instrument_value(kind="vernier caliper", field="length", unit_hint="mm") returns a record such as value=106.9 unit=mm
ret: value=18.0 unit=mm
